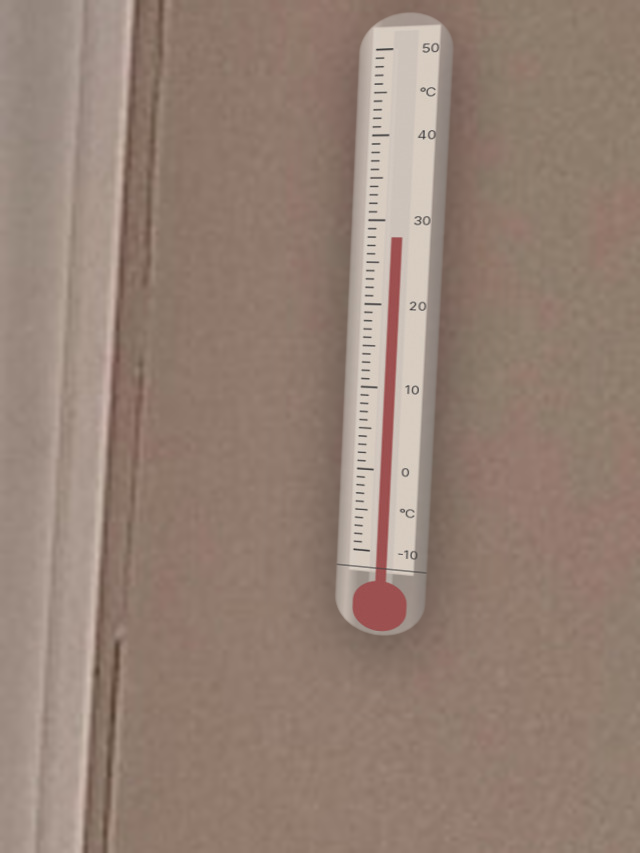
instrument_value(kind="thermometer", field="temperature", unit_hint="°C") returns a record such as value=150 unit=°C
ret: value=28 unit=°C
